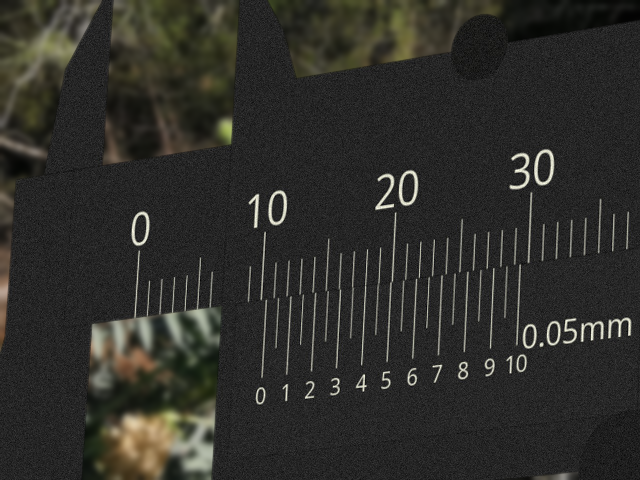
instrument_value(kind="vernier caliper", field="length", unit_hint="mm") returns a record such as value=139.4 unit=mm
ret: value=10.4 unit=mm
